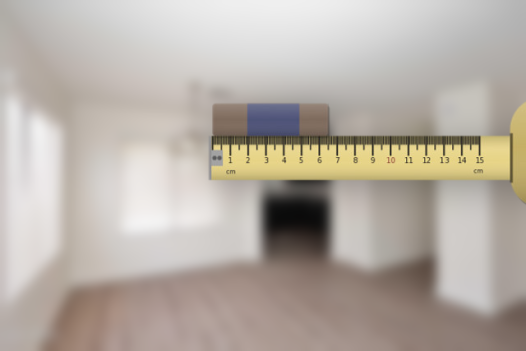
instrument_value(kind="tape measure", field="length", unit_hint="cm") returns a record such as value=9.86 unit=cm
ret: value=6.5 unit=cm
